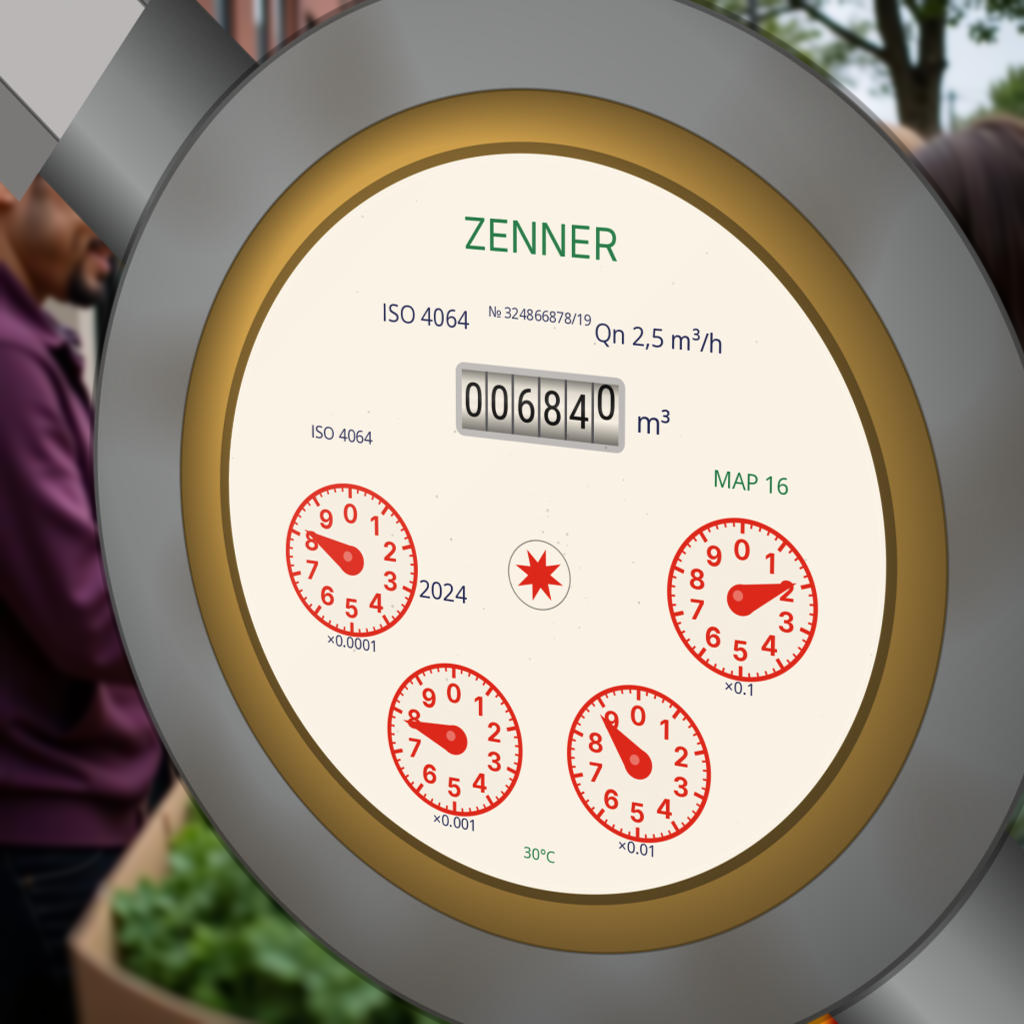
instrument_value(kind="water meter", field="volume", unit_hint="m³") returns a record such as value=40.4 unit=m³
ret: value=6840.1878 unit=m³
